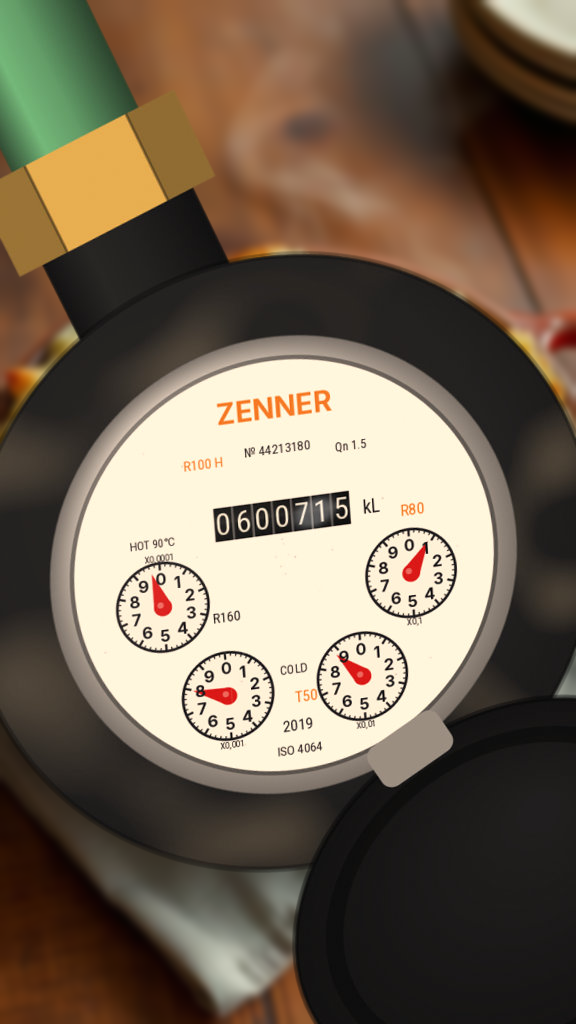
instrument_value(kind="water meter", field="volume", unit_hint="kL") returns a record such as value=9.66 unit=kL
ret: value=600715.0879 unit=kL
